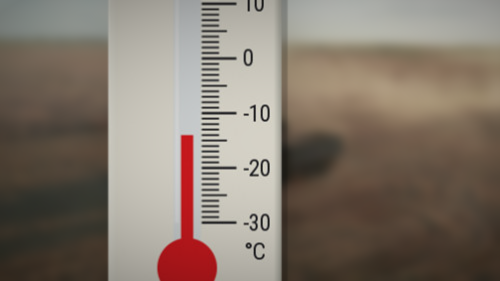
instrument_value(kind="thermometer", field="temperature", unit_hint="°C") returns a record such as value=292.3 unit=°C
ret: value=-14 unit=°C
